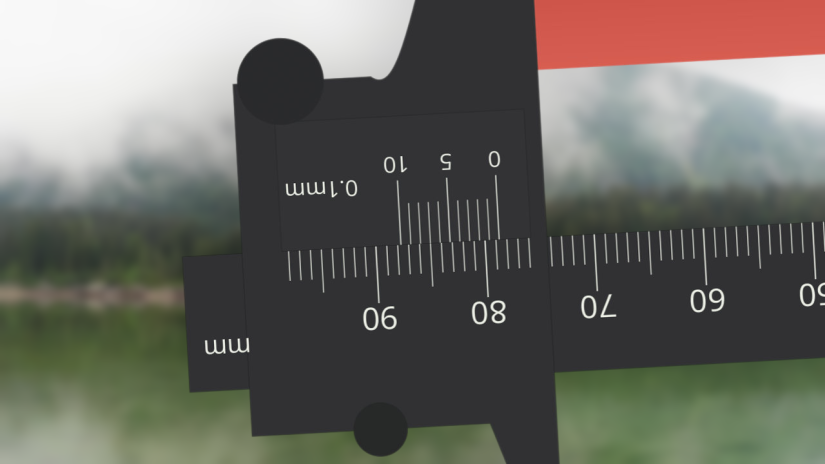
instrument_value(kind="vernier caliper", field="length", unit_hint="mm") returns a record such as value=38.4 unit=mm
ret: value=78.7 unit=mm
